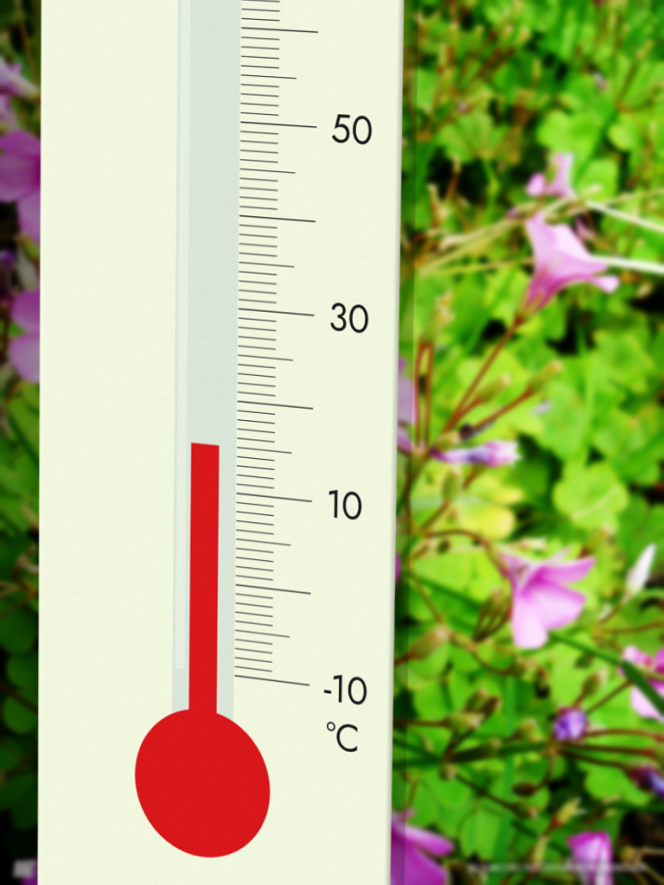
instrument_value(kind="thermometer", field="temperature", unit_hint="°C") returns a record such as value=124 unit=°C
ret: value=15 unit=°C
